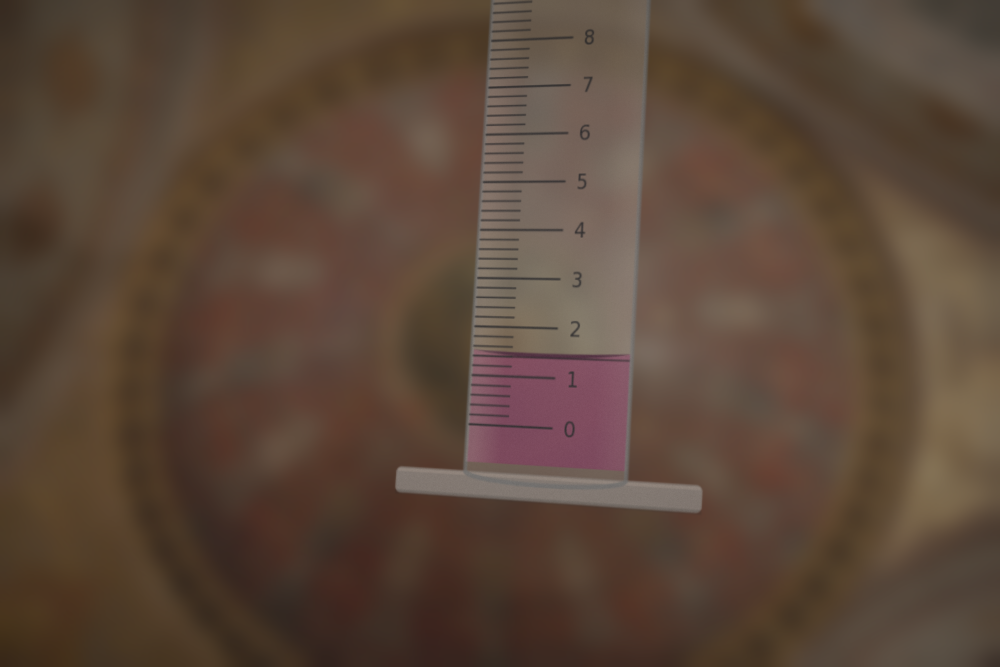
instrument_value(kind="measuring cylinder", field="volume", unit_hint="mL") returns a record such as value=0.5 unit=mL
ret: value=1.4 unit=mL
